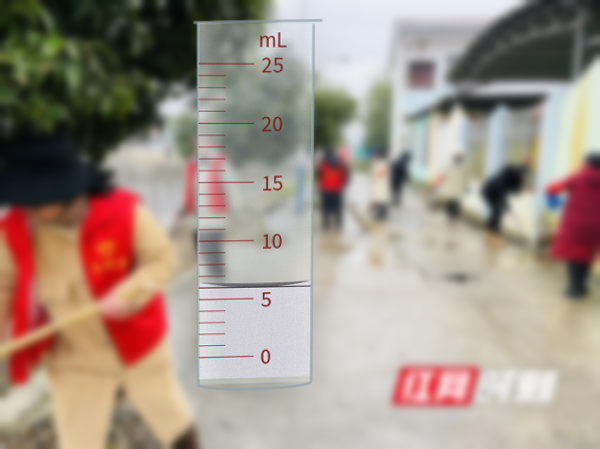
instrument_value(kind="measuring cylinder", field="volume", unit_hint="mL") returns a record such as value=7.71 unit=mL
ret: value=6 unit=mL
